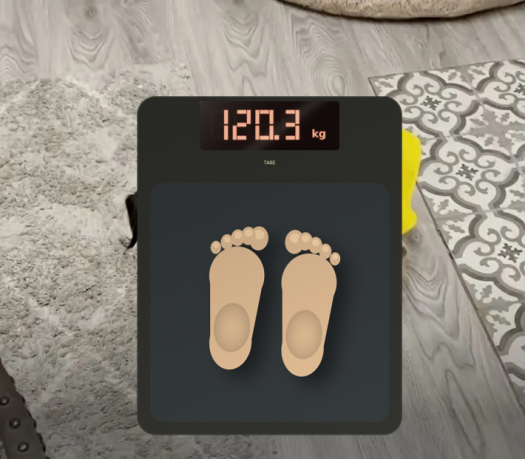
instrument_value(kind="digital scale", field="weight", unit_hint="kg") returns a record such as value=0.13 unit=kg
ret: value=120.3 unit=kg
